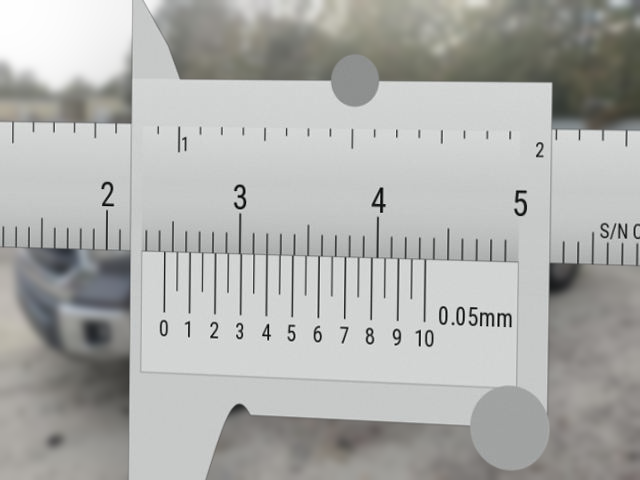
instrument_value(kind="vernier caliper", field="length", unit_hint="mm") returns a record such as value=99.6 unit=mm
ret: value=24.4 unit=mm
